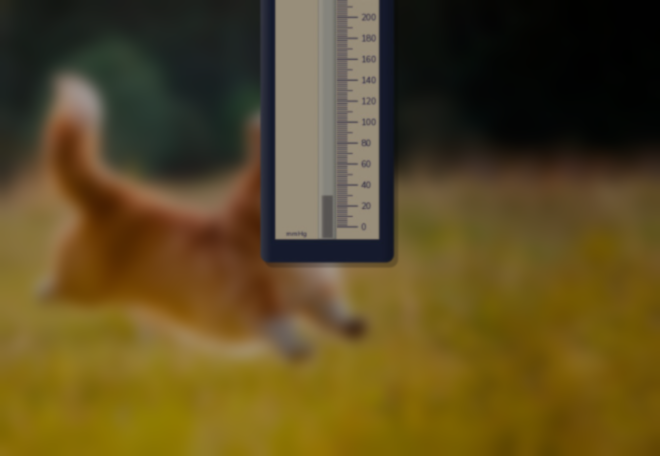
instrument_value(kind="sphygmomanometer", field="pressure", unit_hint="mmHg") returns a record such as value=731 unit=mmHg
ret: value=30 unit=mmHg
